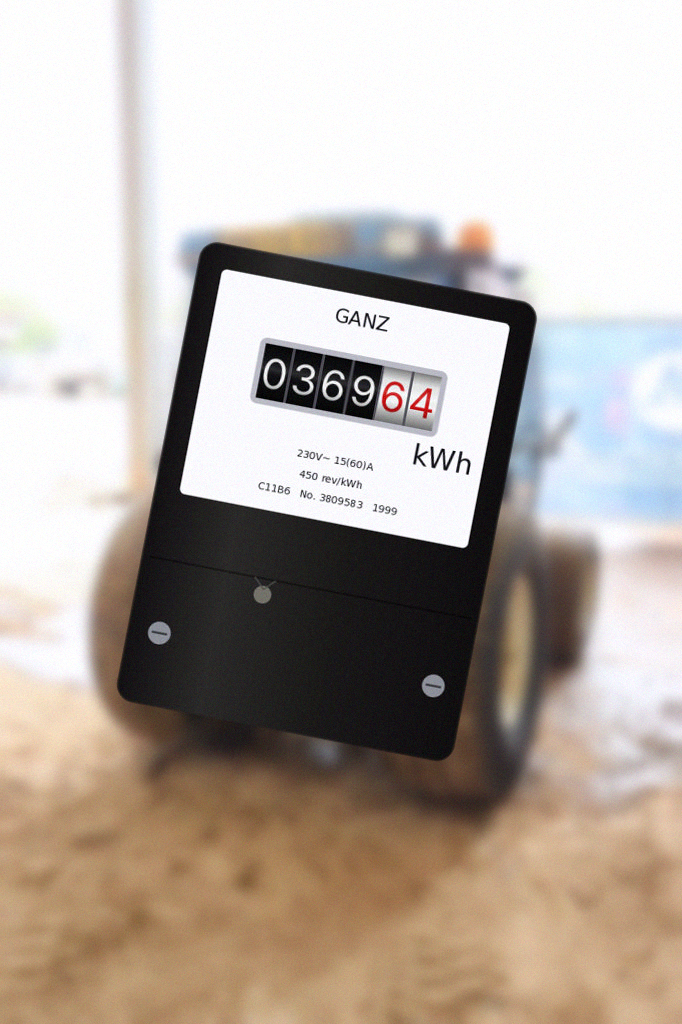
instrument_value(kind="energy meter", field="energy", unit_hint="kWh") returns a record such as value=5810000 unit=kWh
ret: value=369.64 unit=kWh
